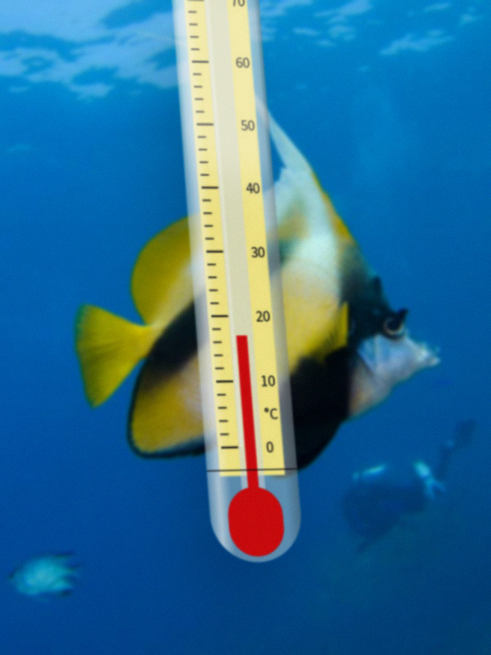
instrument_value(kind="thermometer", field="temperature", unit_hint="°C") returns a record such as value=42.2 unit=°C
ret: value=17 unit=°C
